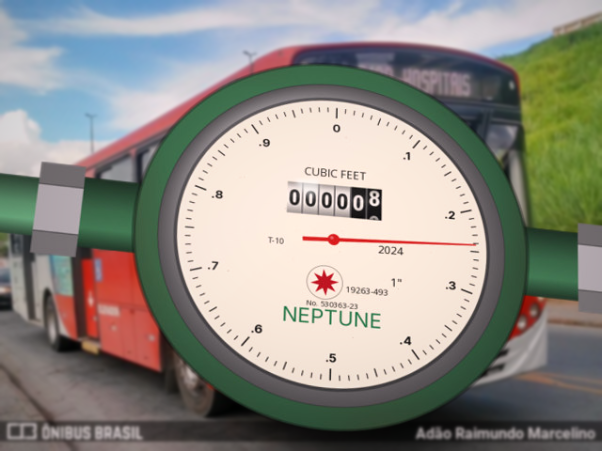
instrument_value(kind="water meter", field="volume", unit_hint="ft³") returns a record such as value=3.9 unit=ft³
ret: value=8.24 unit=ft³
